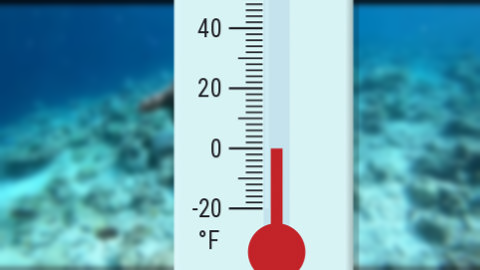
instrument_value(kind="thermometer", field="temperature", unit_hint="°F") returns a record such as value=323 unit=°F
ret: value=0 unit=°F
